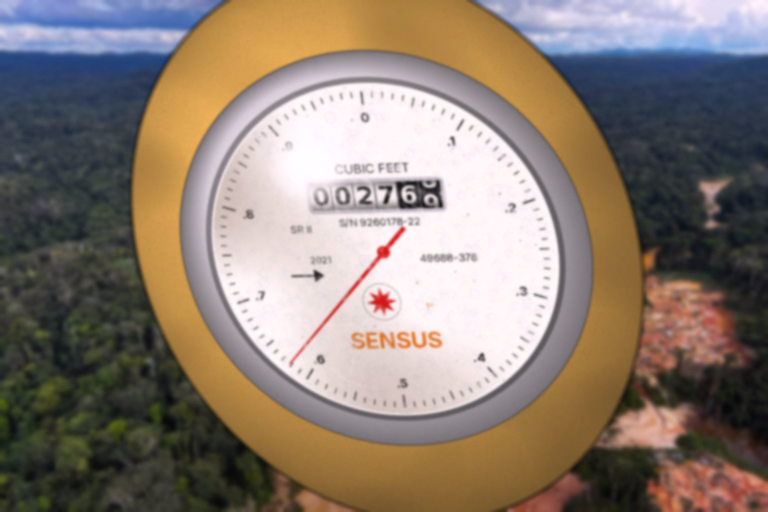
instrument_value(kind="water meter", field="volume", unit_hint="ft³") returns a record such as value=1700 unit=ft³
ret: value=2768.62 unit=ft³
